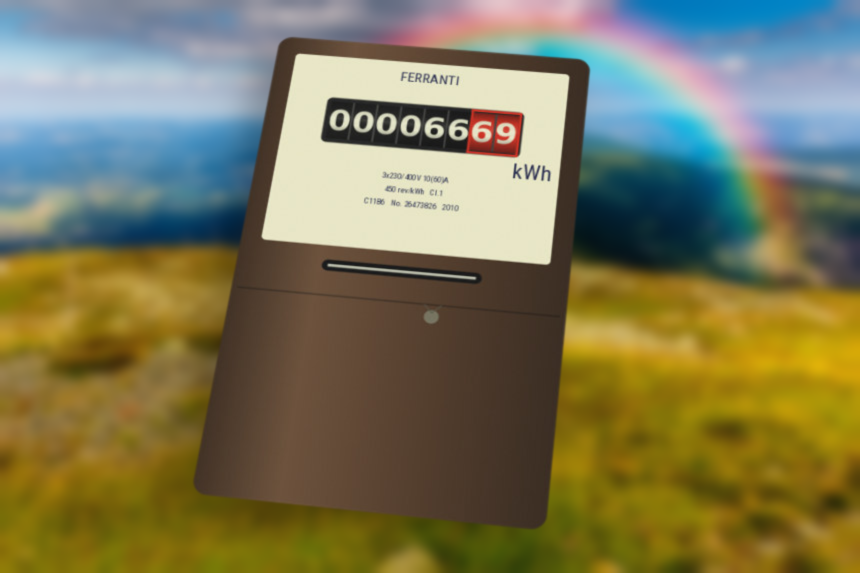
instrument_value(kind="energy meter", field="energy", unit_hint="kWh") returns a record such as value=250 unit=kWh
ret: value=66.69 unit=kWh
